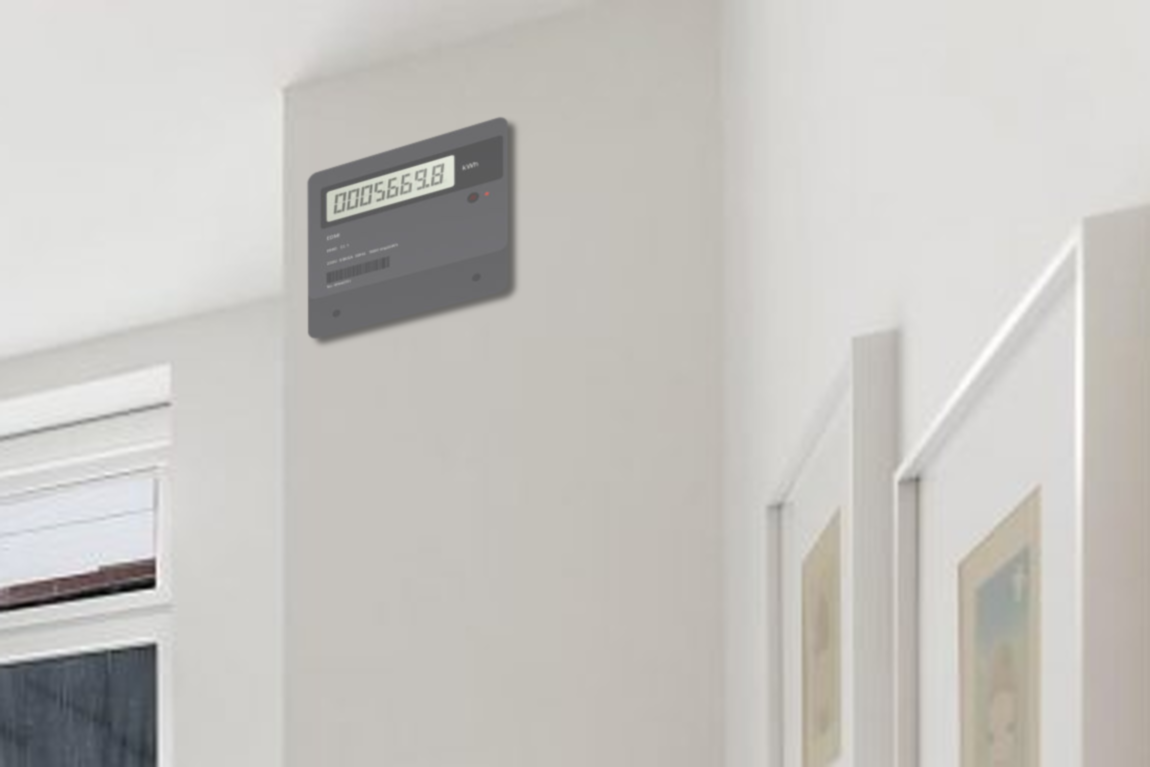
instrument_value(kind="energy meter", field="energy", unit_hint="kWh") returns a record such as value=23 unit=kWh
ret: value=5669.8 unit=kWh
